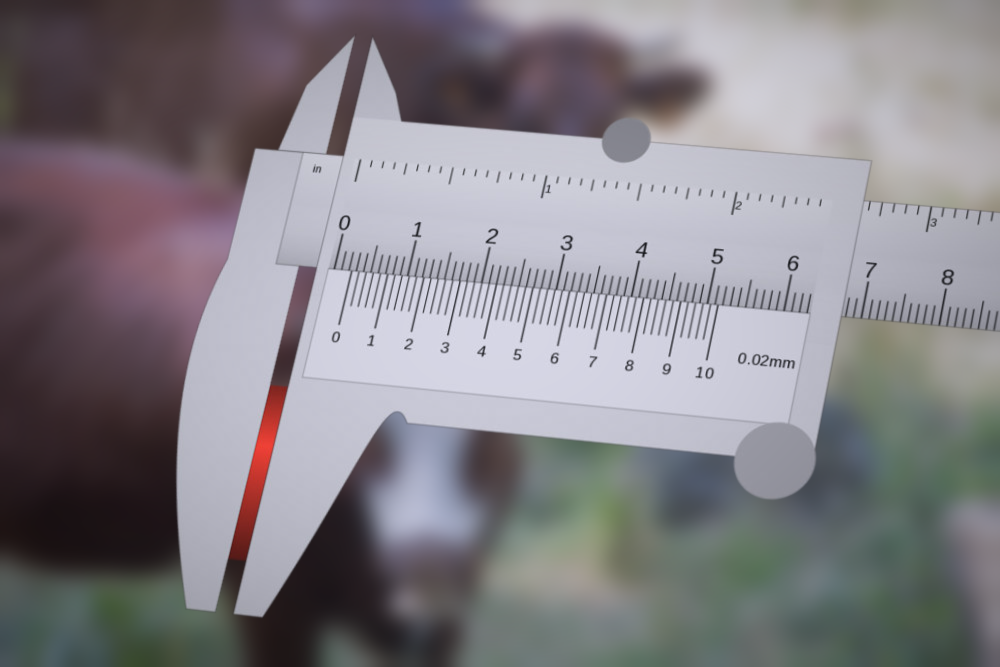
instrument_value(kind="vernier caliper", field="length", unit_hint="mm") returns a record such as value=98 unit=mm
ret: value=2.4 unit=mm
